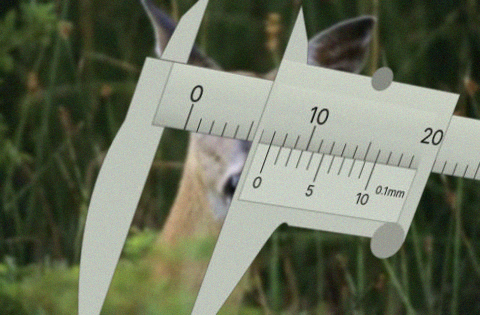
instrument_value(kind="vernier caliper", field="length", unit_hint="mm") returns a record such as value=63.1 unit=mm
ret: value=7.0 unit=mm
